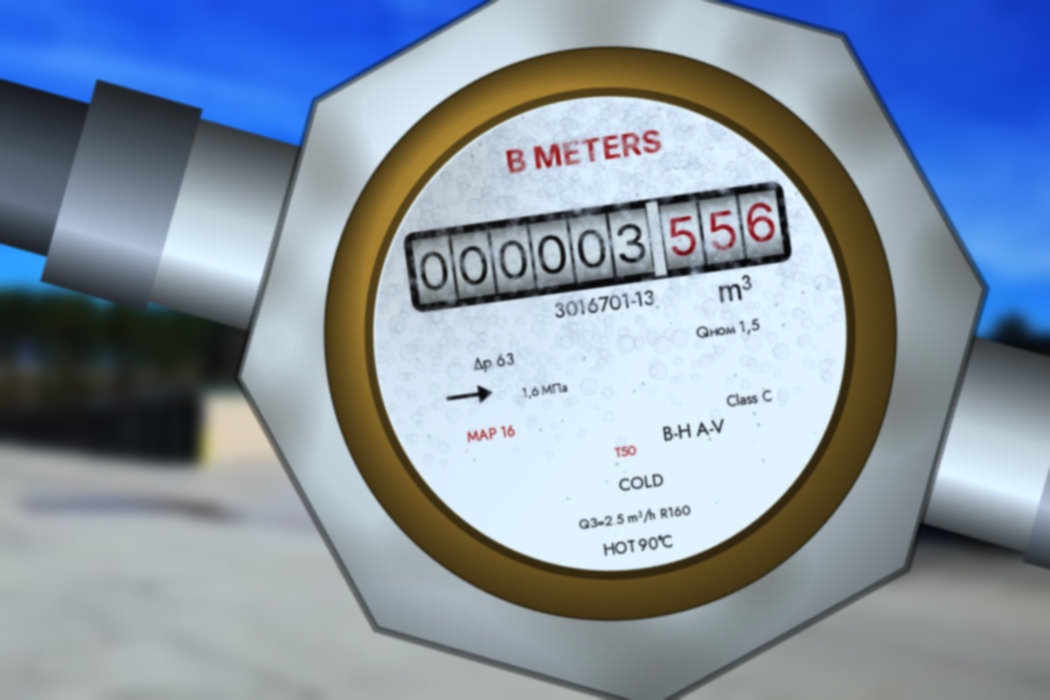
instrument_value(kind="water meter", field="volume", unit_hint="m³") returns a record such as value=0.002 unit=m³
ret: value=3.556 unit=m³
